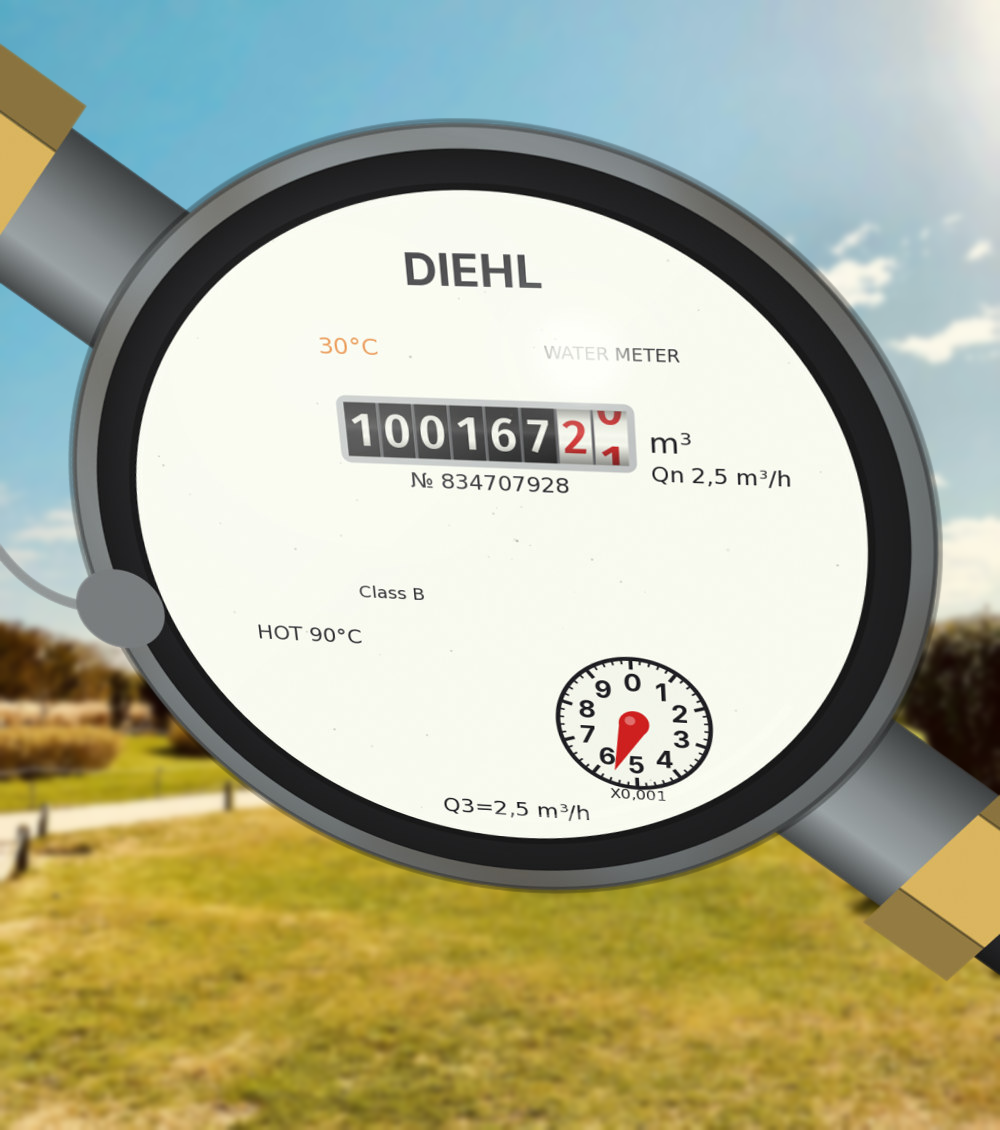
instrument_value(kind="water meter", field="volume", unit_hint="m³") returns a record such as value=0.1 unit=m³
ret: value=100167.205 unit=m³
